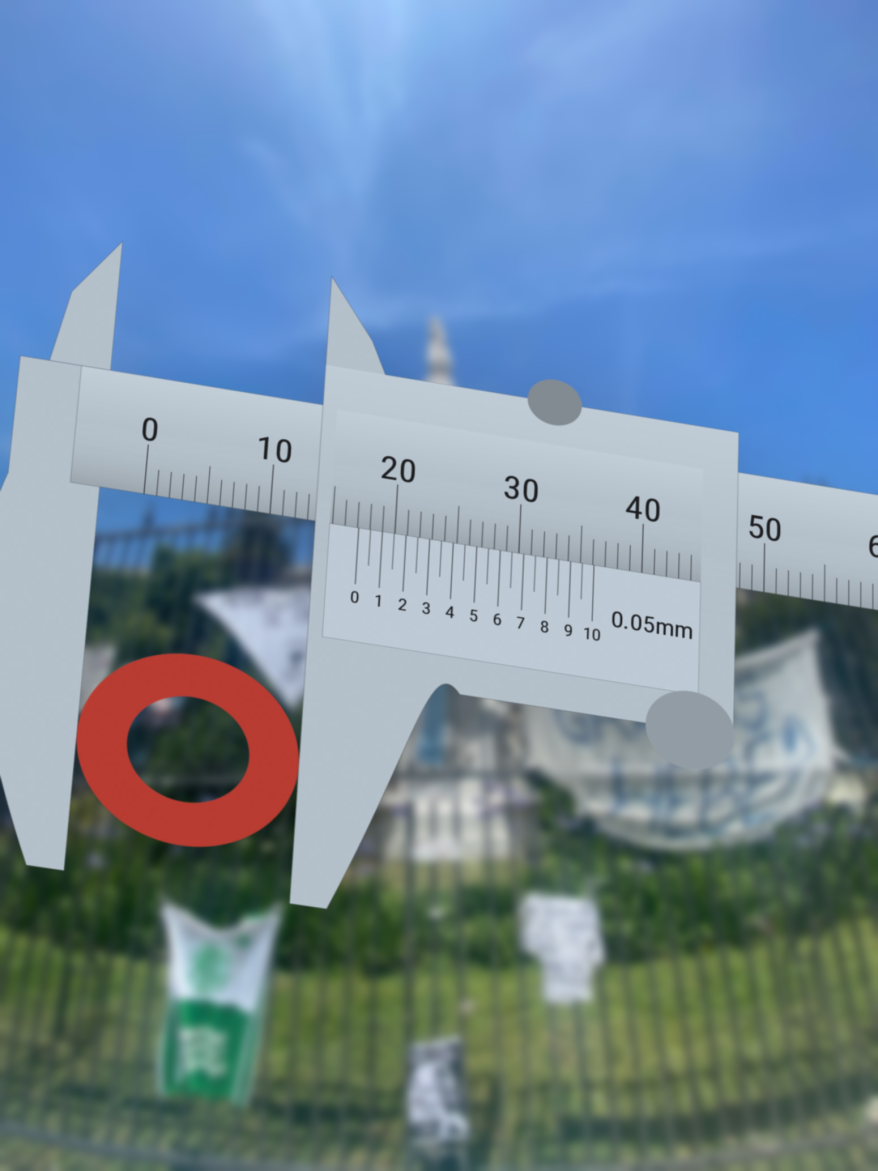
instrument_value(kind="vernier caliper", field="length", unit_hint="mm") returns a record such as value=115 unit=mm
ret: value=17.1 unit=mm
